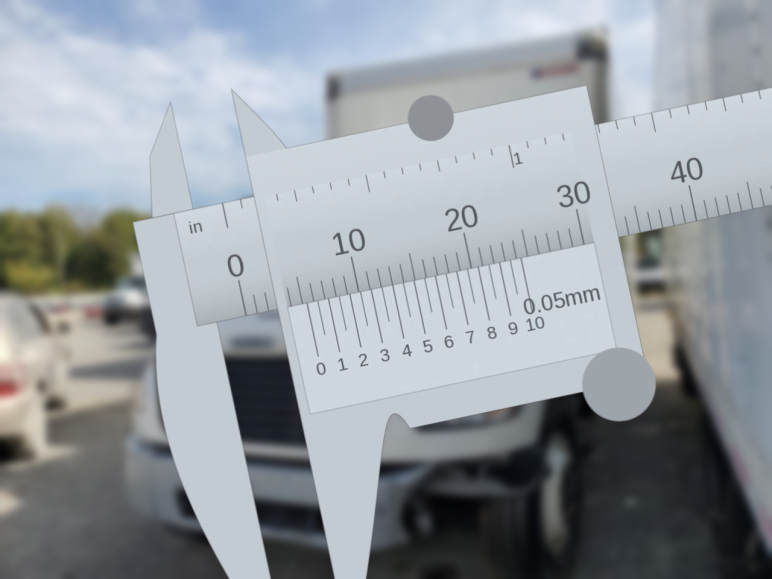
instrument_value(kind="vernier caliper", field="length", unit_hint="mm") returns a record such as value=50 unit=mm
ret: value=5.4 unit=mm
